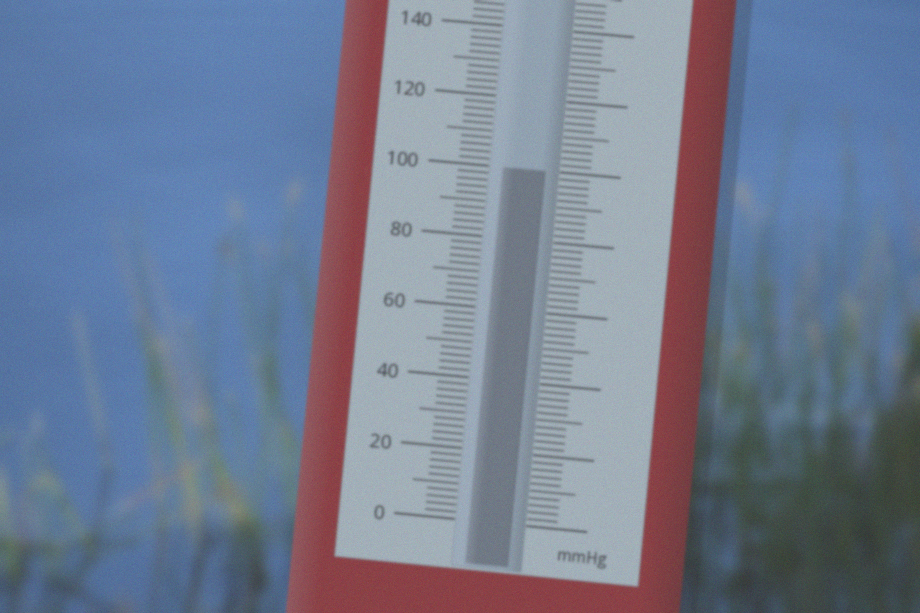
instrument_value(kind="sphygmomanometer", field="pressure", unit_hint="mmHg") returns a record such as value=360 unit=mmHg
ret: value=100 unit=mmHg
